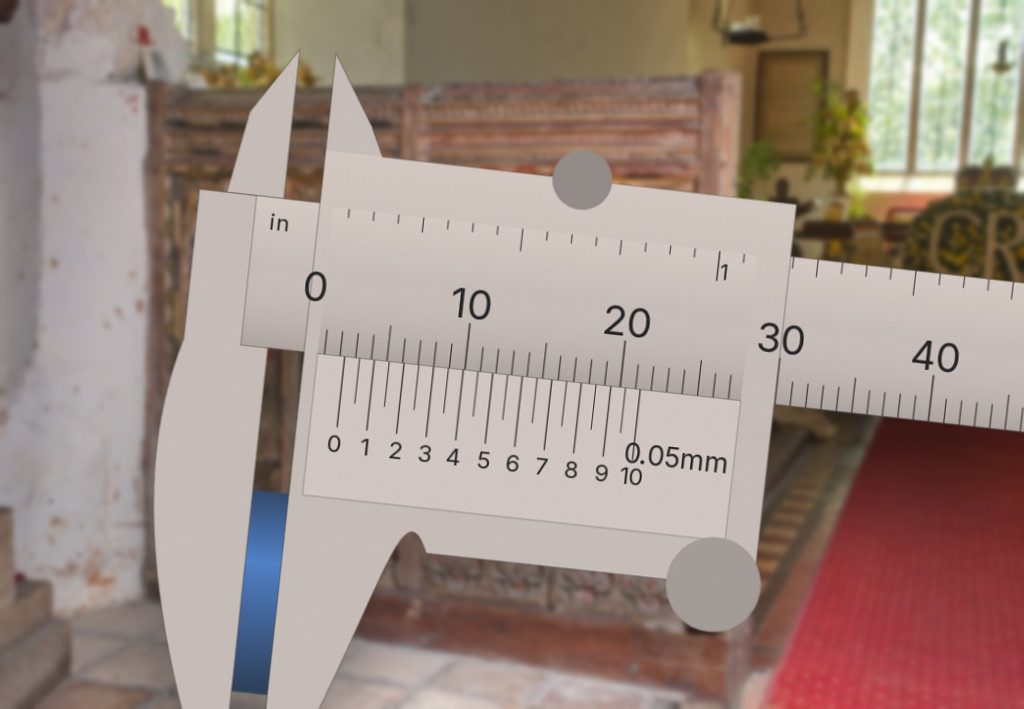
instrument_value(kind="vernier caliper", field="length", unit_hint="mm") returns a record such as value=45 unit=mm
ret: value=2.3 unit=mm
